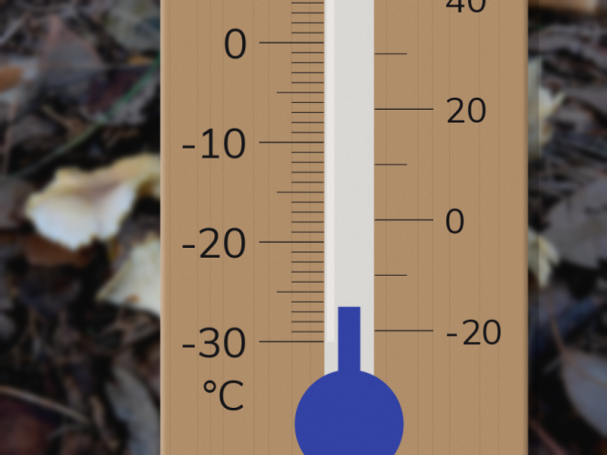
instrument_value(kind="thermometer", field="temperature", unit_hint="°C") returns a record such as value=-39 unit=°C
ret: value=-26.5 unit=°C
